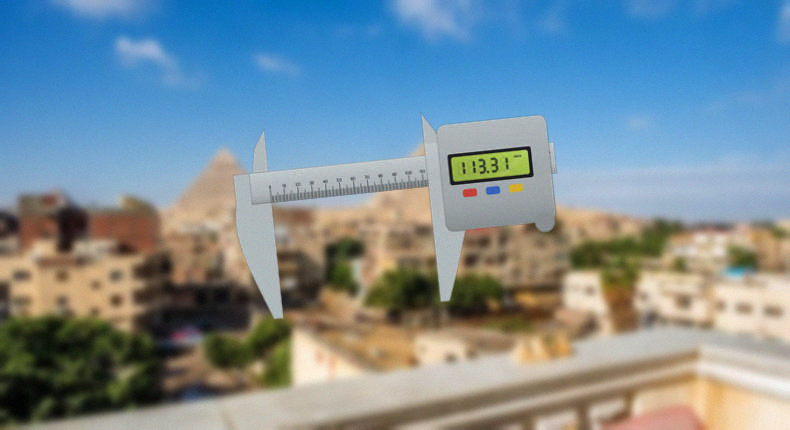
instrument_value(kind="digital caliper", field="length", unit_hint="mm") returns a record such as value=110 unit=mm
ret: value=113.31 unit=mm
